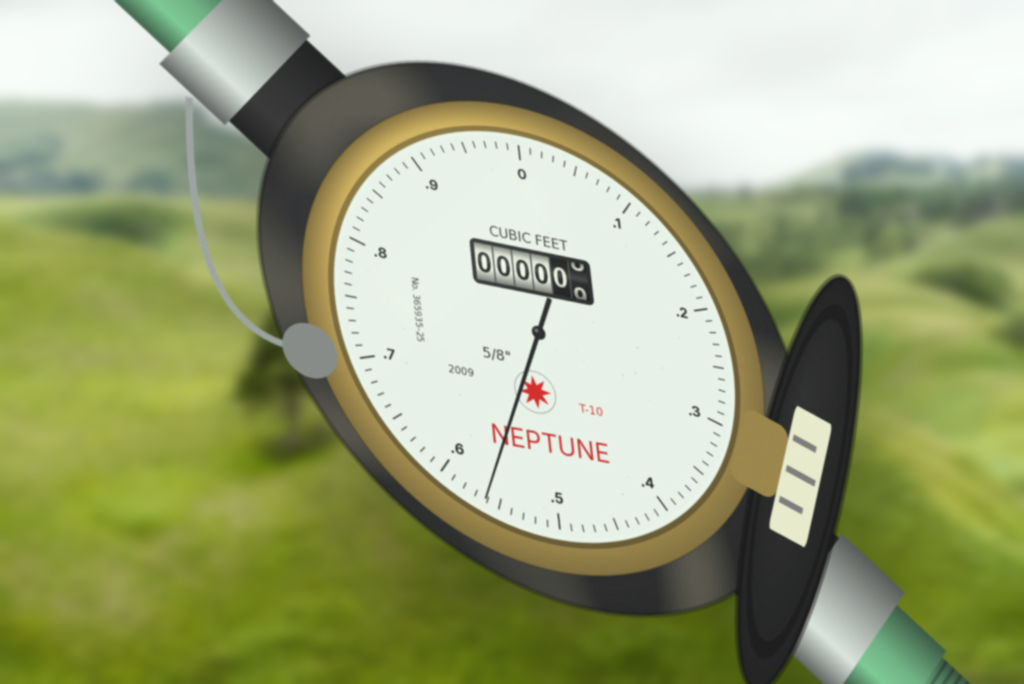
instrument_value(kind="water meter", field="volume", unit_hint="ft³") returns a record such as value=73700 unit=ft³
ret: value=8.56 unit=ft³
